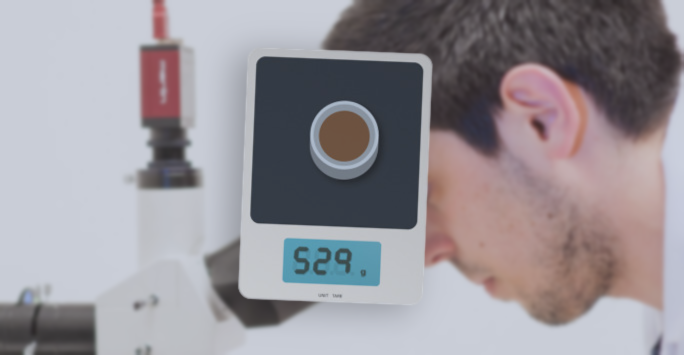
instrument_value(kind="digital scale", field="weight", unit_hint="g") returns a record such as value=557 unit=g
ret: value=529 unit=g
